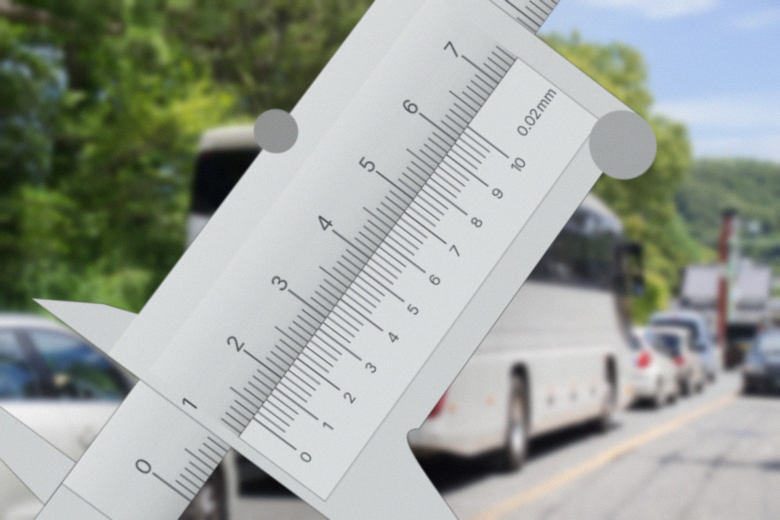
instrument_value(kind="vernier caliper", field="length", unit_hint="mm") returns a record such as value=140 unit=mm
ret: value=13.6 unit=mm
